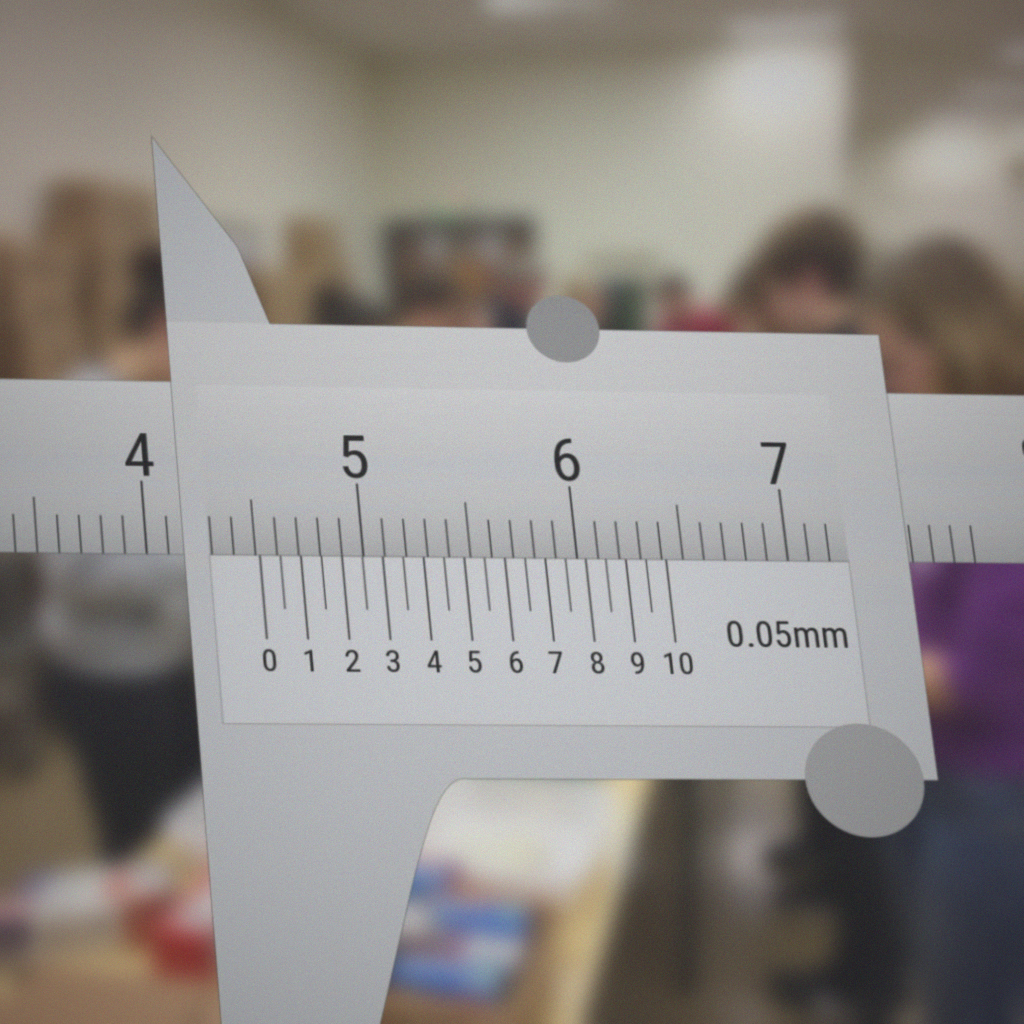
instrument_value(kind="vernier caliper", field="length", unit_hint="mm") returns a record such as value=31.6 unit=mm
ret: value=45.2 unit=mm
